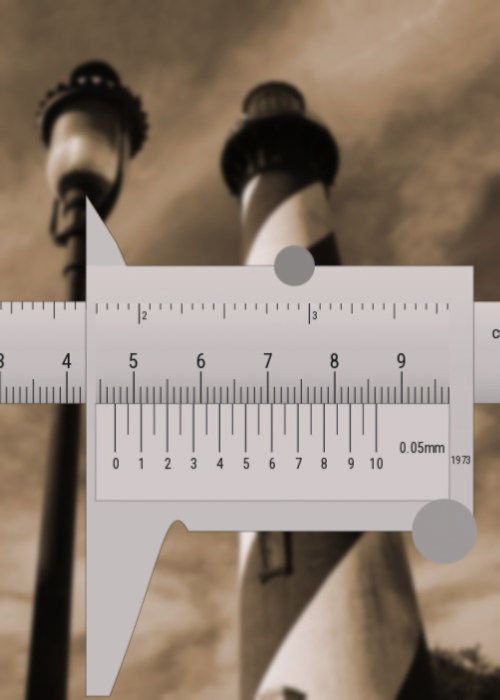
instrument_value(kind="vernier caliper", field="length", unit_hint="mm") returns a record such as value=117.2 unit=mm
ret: value=47.2 unit=mm
